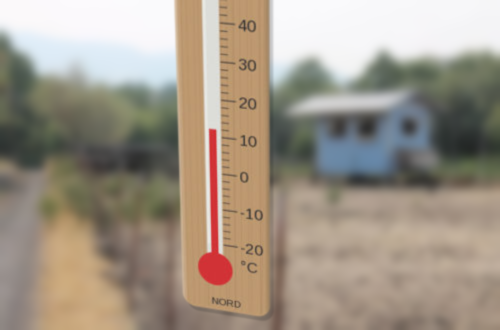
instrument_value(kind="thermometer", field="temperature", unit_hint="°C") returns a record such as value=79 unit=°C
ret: value=12 unit=°C
